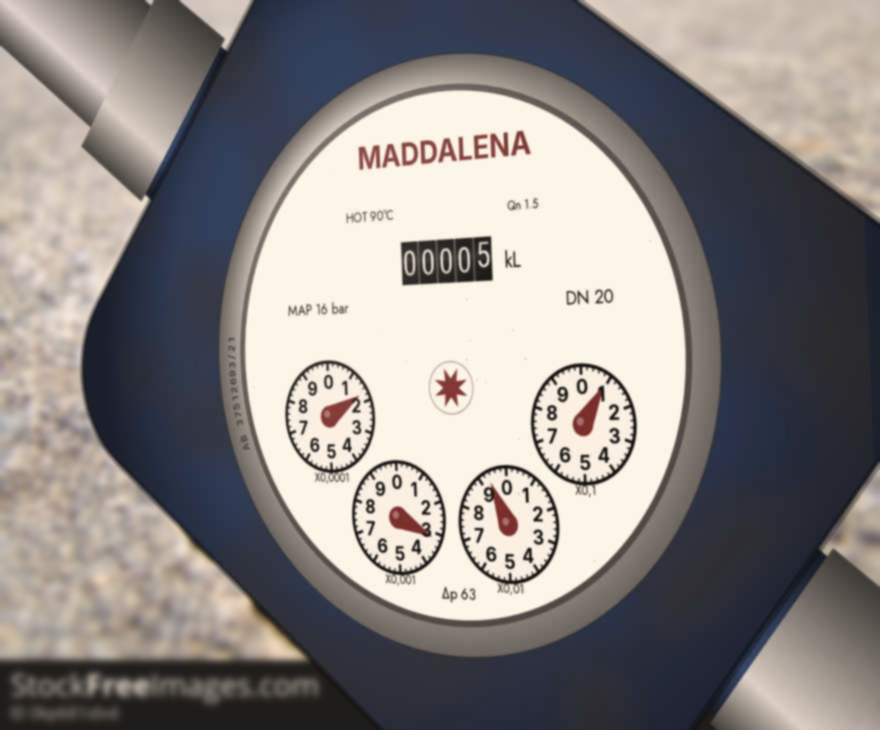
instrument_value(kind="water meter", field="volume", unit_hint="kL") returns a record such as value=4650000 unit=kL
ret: value=5.0931 unit=kL
